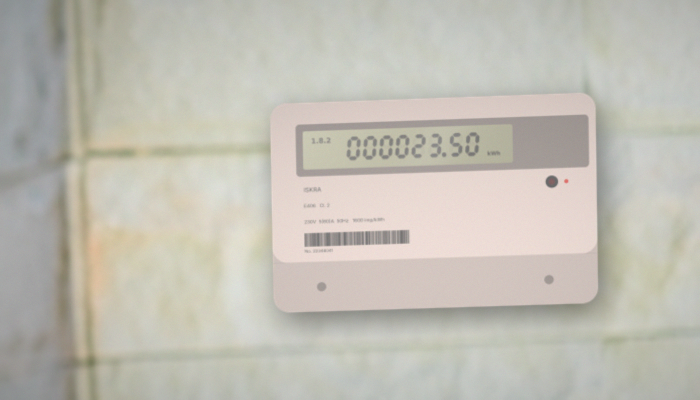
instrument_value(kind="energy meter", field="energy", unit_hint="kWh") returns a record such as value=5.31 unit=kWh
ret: value=23.50 unit=kWh
